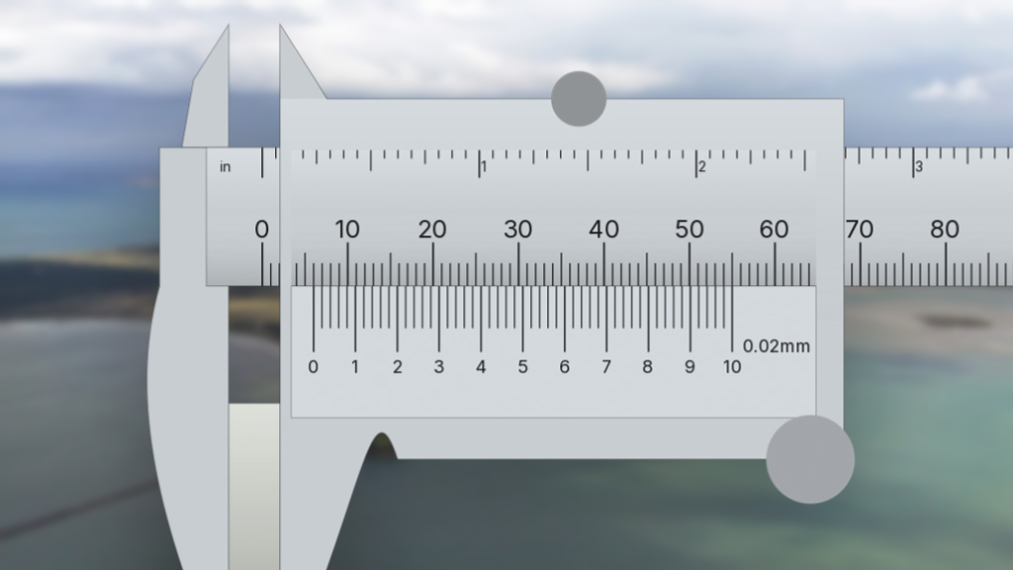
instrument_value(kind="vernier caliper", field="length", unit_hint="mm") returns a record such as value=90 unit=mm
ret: value=6.0 unit=mm
